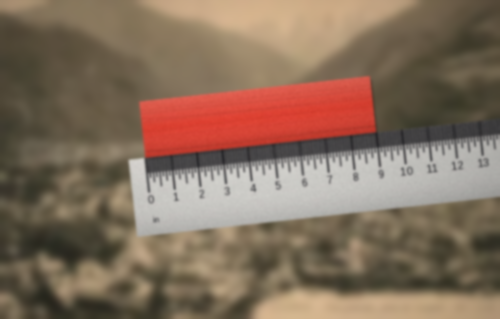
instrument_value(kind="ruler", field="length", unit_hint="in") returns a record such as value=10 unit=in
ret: value=9 unit=in
